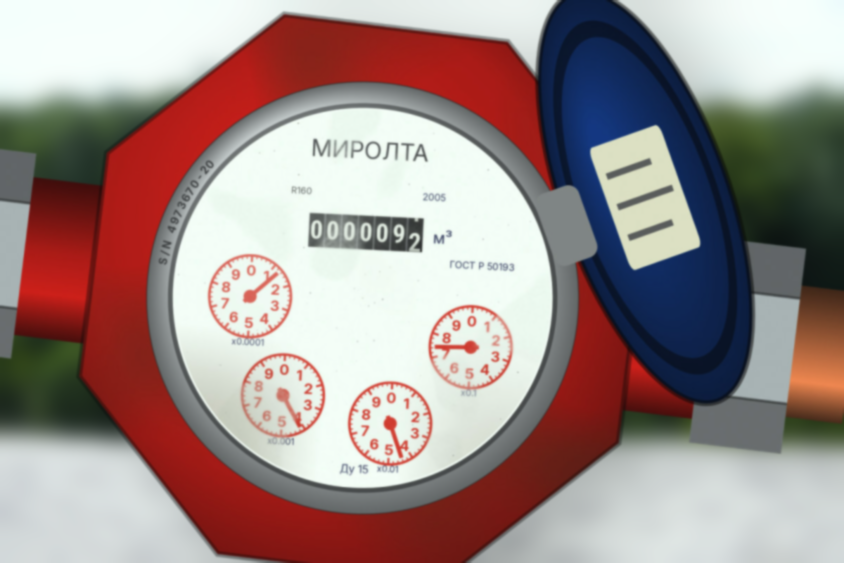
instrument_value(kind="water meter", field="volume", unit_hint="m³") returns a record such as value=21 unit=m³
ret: value=91.7441 unit=m³
